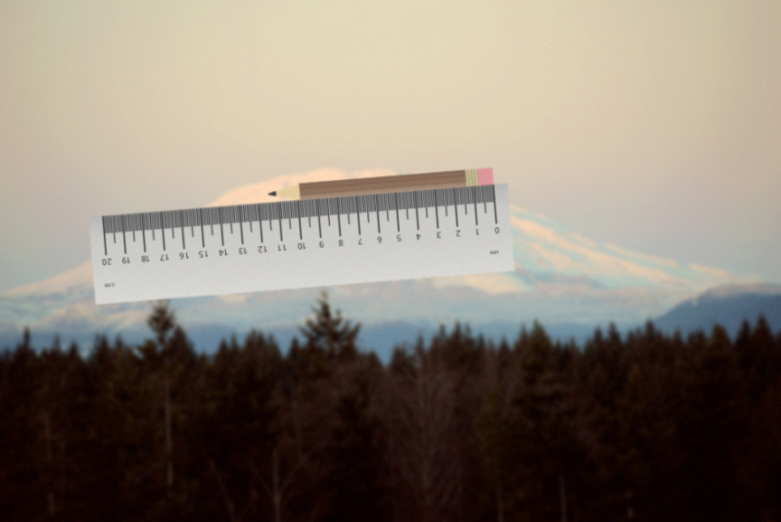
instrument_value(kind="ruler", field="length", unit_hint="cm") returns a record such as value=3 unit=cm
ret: value=11.5 unit=cm
